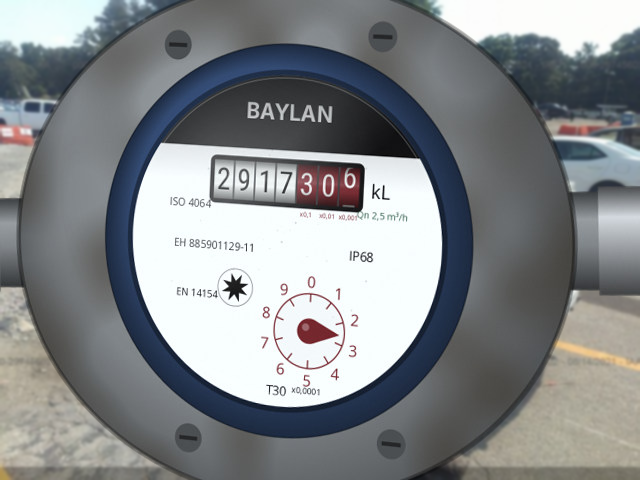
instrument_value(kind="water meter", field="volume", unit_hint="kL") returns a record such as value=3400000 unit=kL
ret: value=2917.3062 unit=kL
